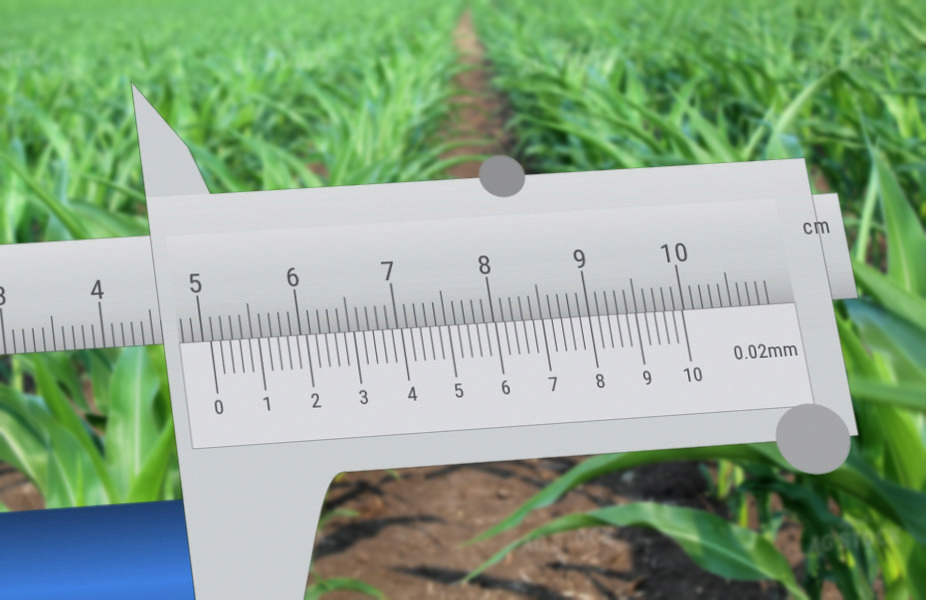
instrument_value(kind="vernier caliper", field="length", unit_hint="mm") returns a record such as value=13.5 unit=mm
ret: value=50.8 unit=mm
